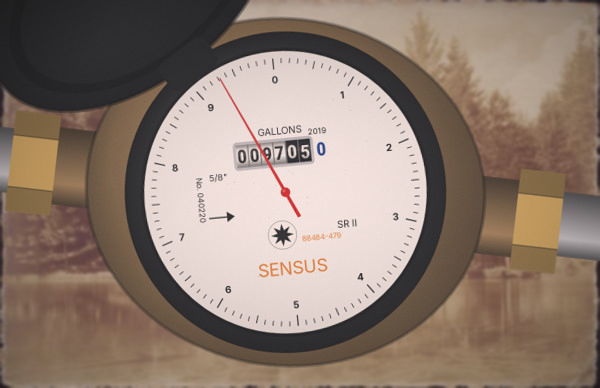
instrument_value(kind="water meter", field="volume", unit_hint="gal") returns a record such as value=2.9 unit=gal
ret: value=97049.3 unit=gal
